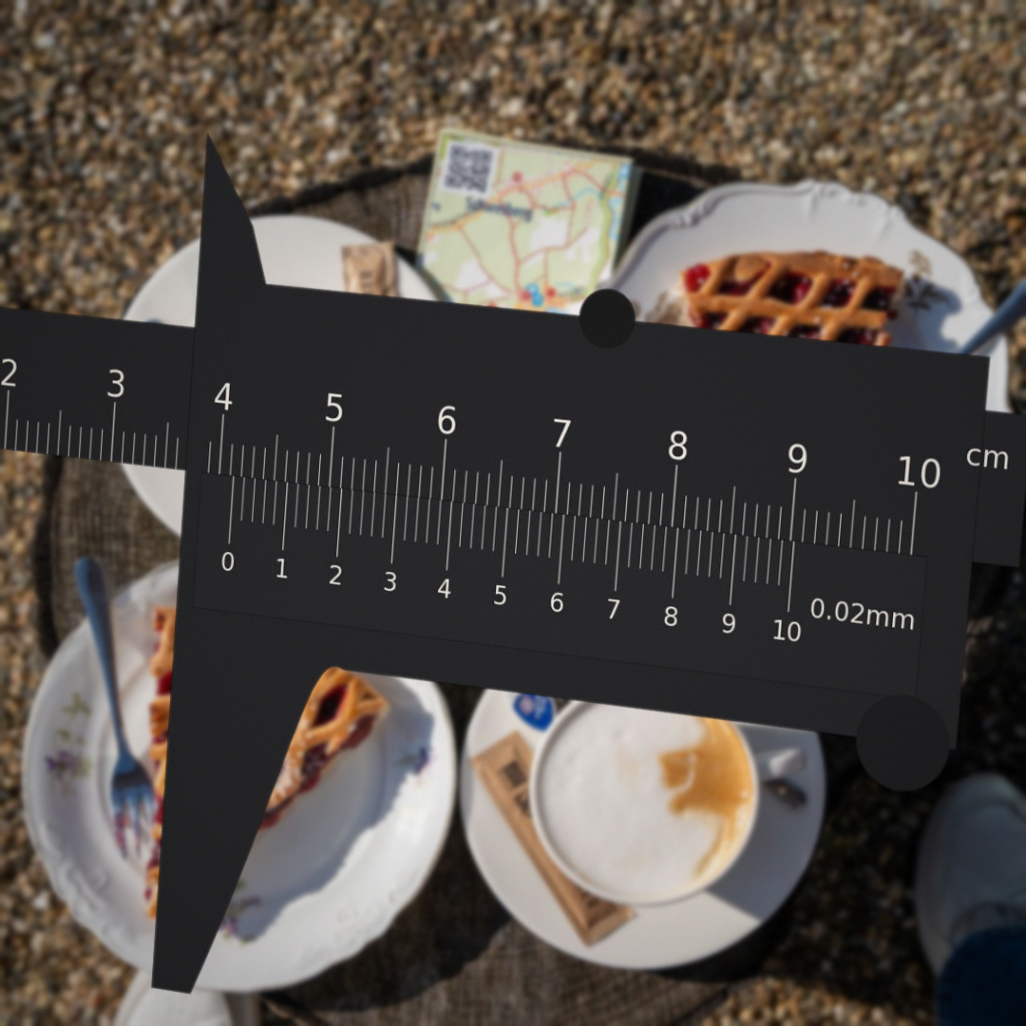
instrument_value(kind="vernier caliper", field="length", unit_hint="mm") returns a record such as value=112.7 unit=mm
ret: value=41.3 unit=mm
